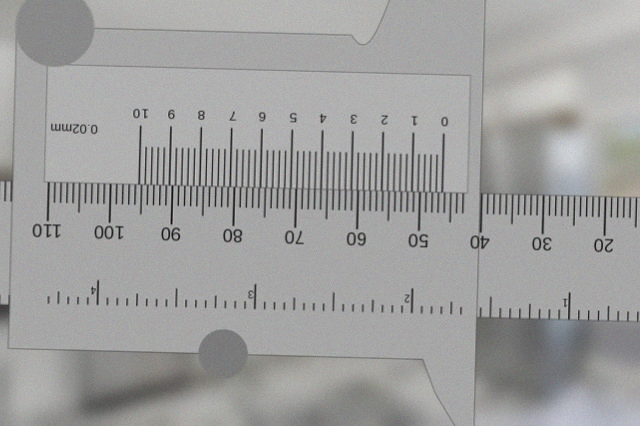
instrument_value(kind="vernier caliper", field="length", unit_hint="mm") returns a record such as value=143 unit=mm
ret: value=46.4 unit=mm
